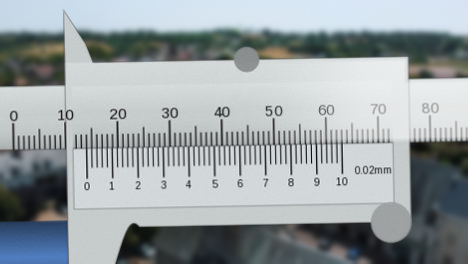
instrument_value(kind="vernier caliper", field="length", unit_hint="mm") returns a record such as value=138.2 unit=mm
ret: value=14.0 unit=mm
